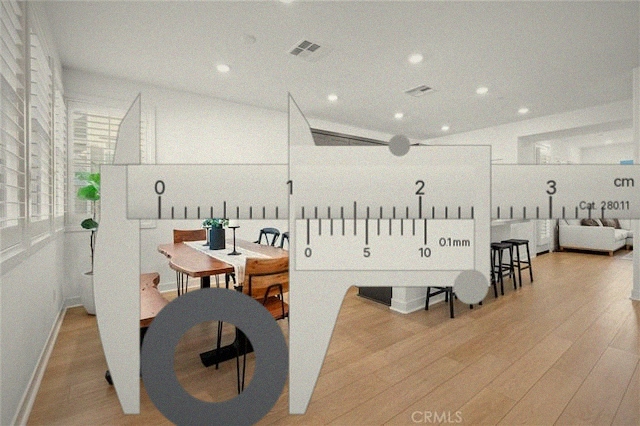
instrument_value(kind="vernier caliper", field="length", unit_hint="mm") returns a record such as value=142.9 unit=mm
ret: value=11.4 unit=mm
